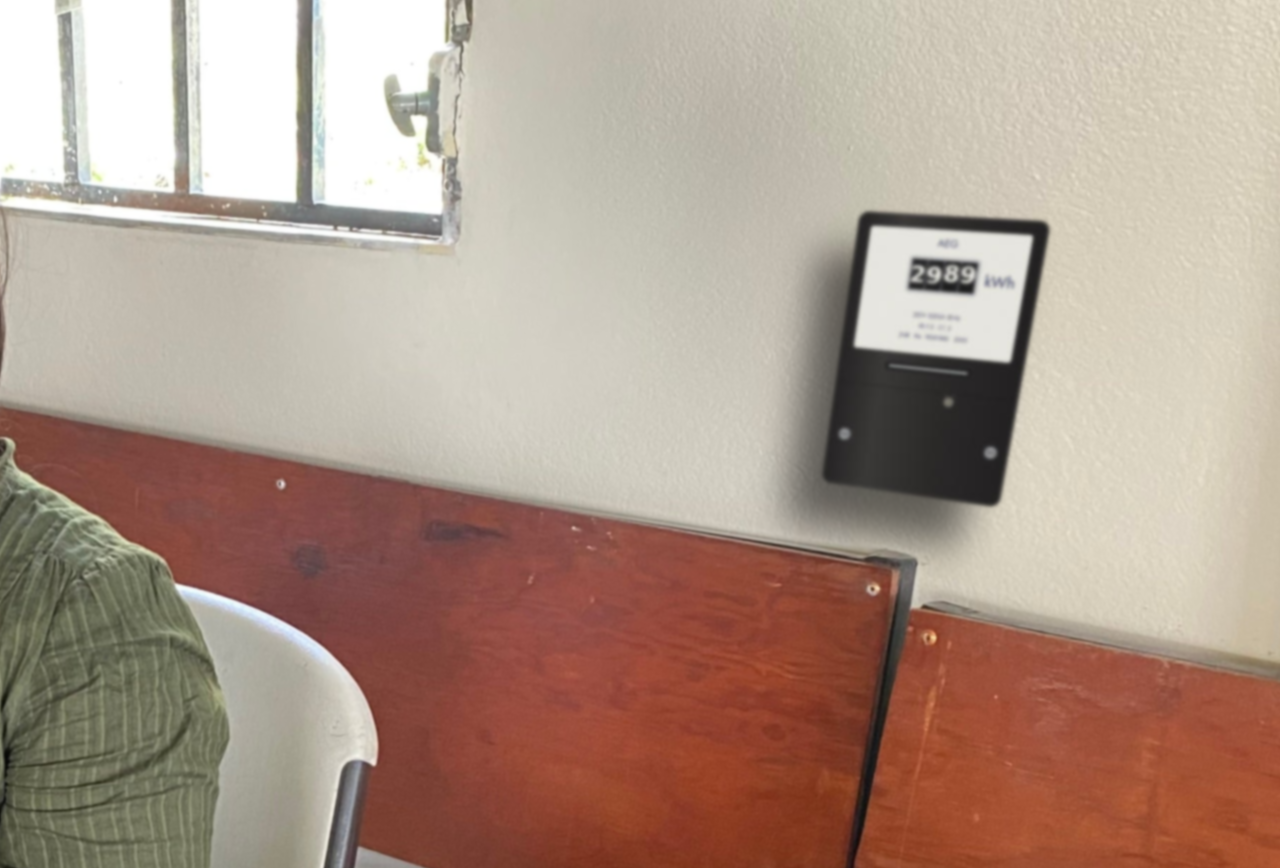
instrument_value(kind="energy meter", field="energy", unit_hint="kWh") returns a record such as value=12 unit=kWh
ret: value=2989 unit=kWh
